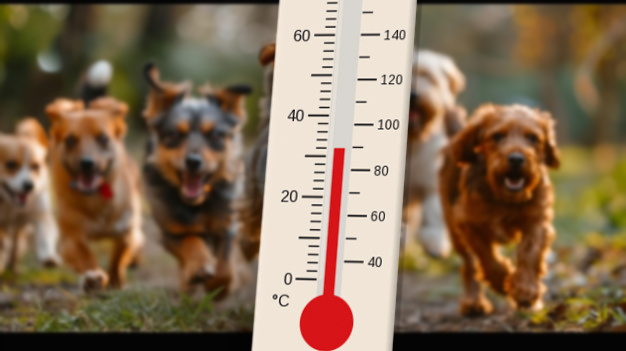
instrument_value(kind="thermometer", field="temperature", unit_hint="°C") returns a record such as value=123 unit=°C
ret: value=32 unit=°C
